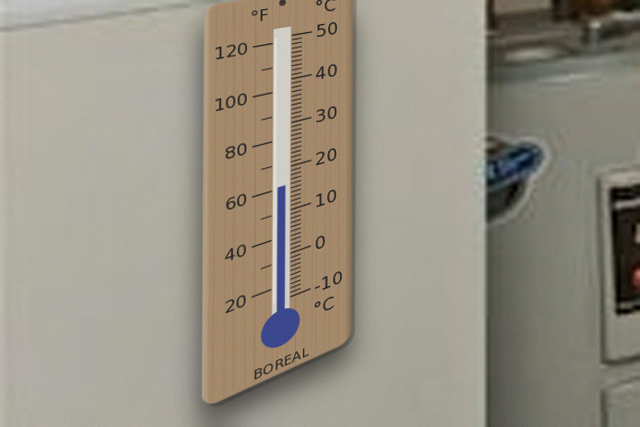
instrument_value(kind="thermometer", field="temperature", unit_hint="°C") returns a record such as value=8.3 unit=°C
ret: value=16 unit=°C
